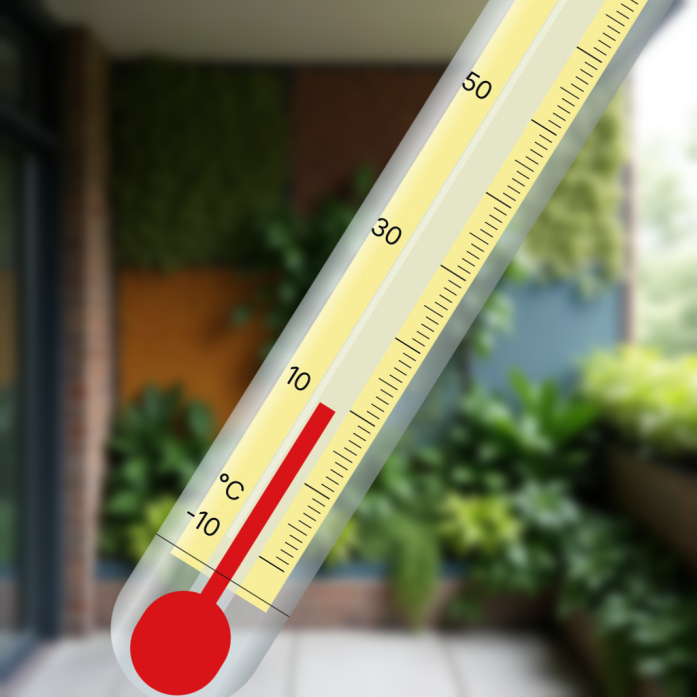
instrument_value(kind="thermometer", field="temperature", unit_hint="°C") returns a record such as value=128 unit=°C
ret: value=9 unit=°C
